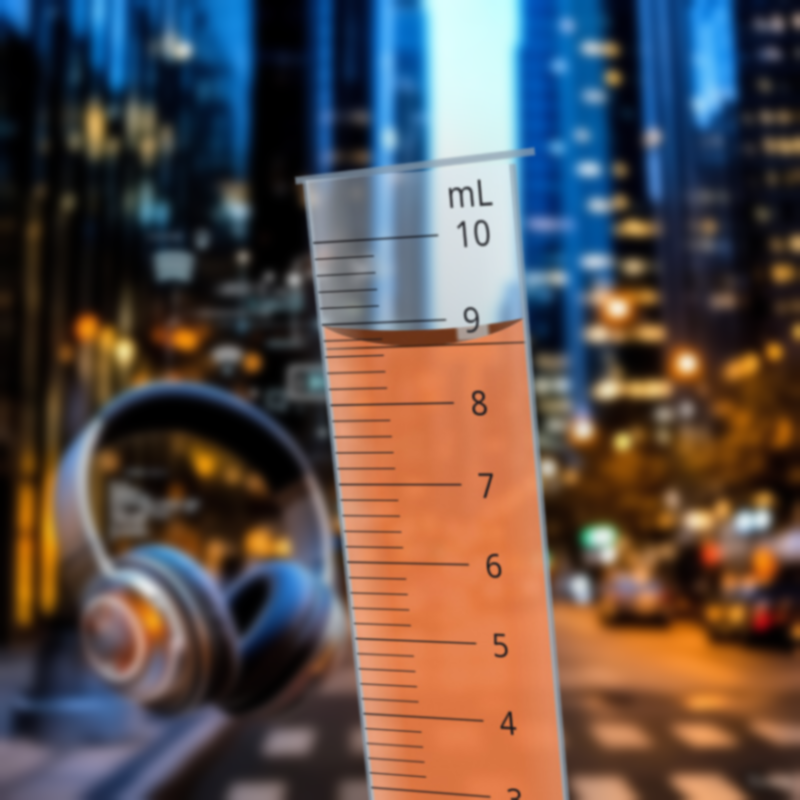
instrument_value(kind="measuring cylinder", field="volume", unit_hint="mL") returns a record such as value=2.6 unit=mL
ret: value=8.7 unit=mL
